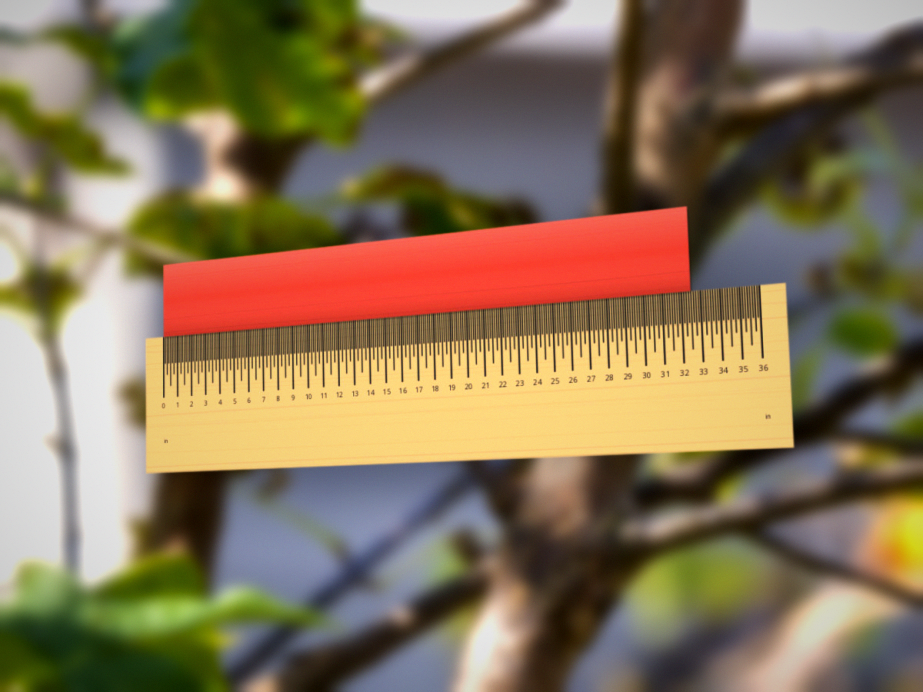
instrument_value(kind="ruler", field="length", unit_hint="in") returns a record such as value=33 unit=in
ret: value=32.5 unit=in
